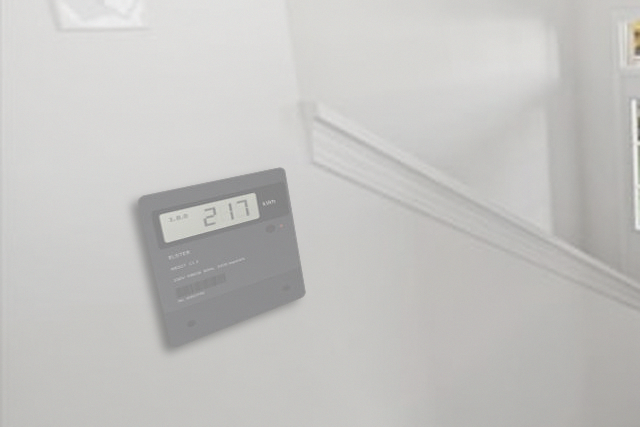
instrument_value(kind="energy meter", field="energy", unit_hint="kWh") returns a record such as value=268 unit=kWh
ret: value=217 unit=kWh
